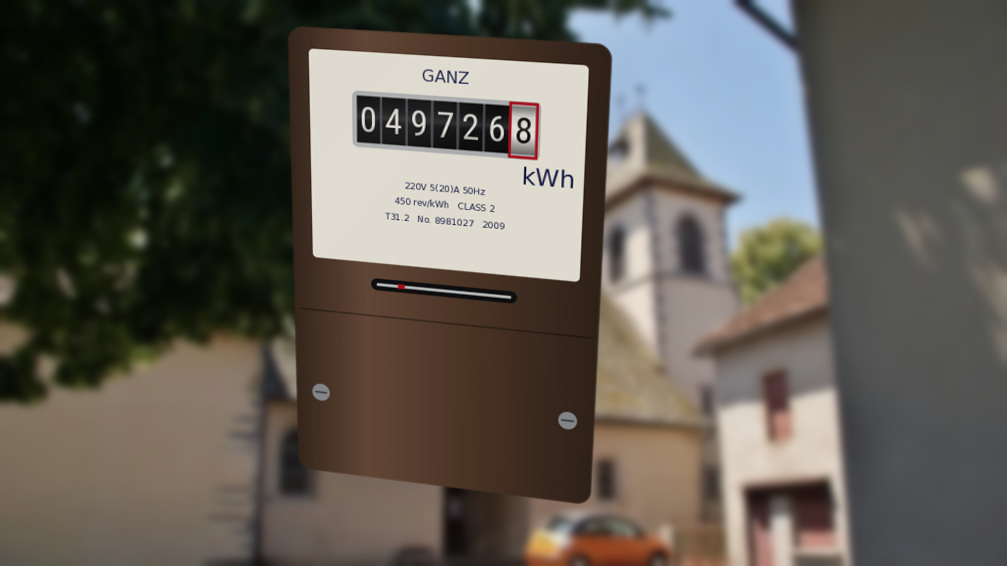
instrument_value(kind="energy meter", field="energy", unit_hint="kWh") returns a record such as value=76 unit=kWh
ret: value=49726.8 unit=kWh
